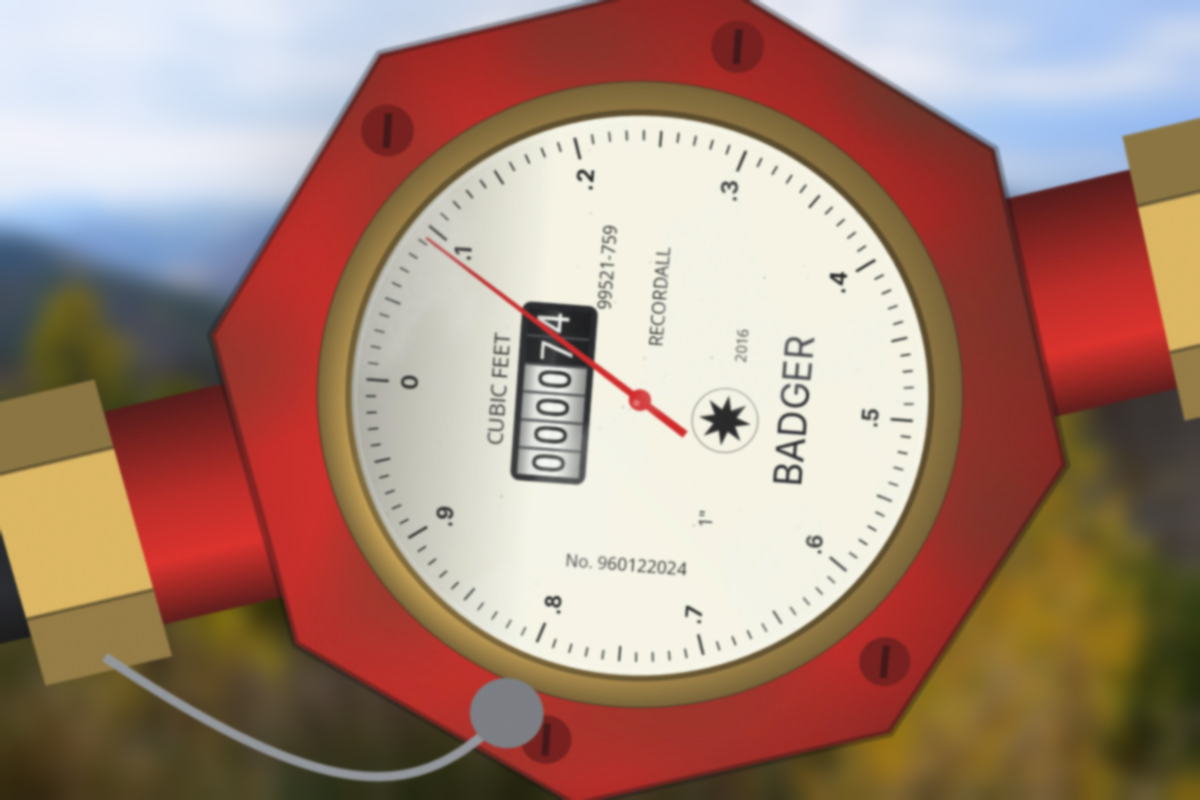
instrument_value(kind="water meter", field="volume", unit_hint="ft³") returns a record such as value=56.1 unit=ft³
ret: value=74.09 unit=ft³
